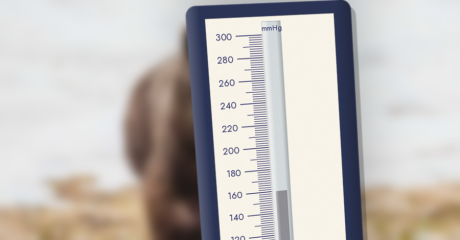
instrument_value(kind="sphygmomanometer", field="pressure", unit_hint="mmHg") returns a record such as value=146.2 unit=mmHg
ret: value=160 unit=mmHg
